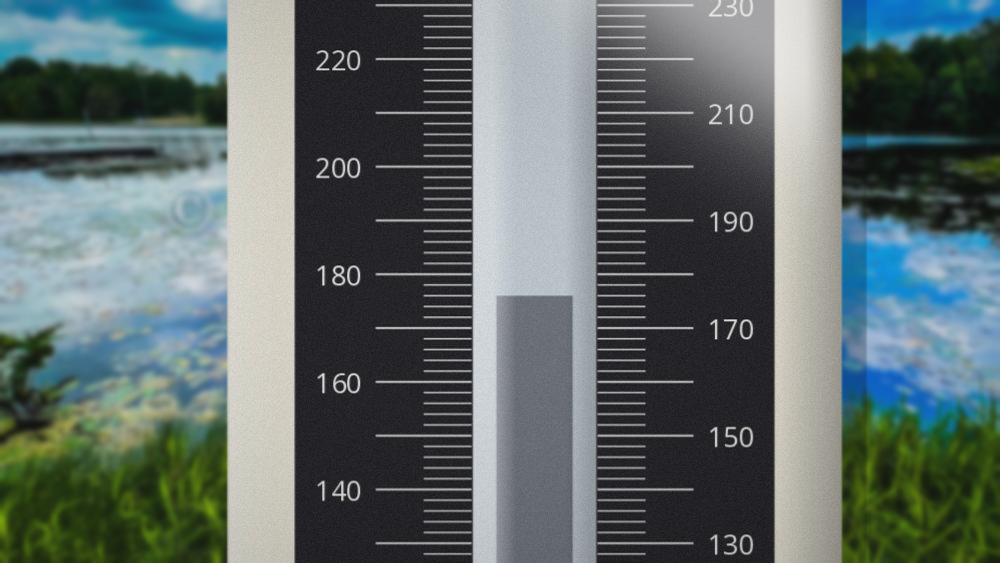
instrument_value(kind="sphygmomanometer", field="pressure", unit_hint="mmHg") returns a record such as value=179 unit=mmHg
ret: value=176 unit=mmHg
